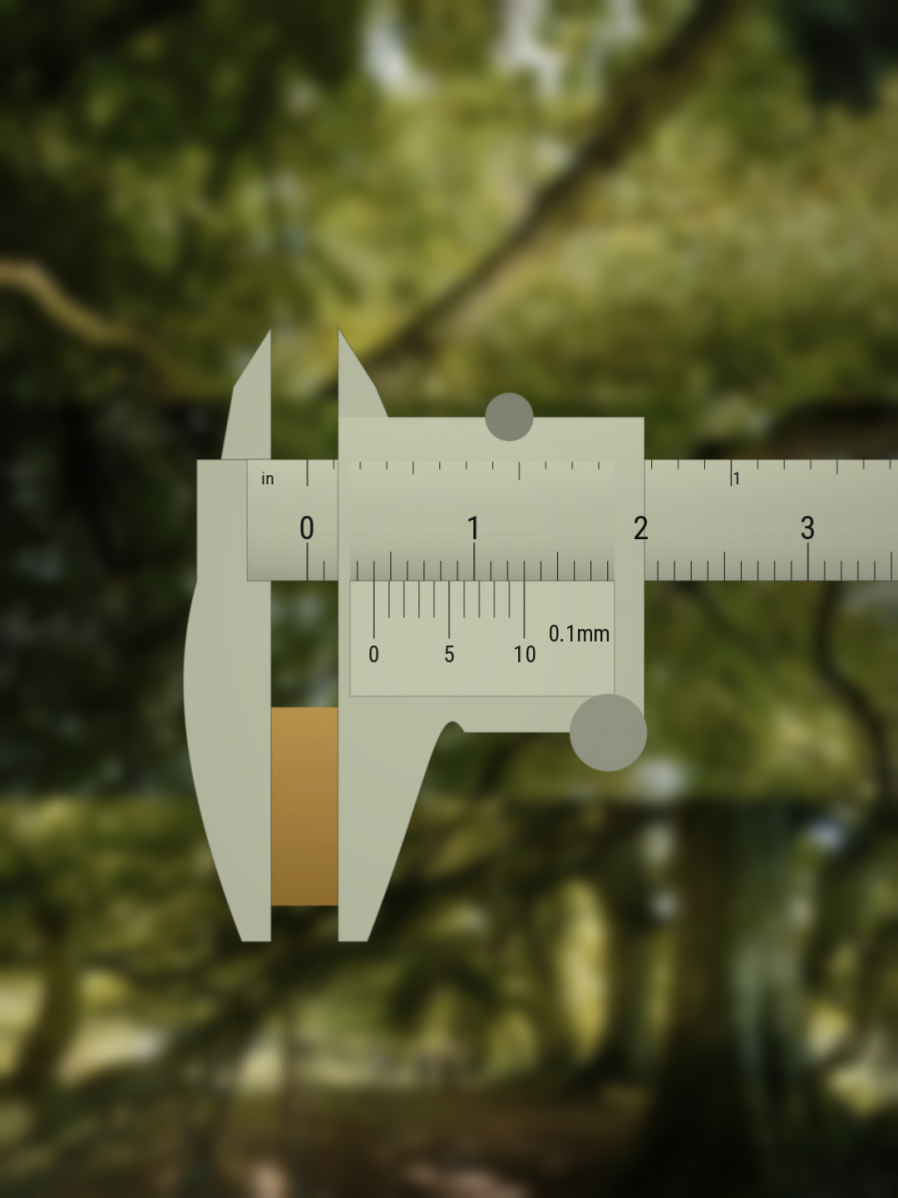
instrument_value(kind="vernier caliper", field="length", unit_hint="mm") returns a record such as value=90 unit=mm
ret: value=4.0 unit=mm
